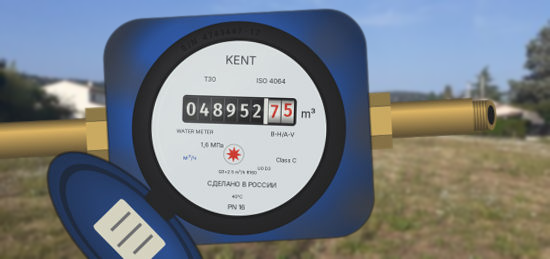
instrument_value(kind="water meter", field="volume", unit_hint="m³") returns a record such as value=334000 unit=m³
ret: value=48952.75 unit=m³
